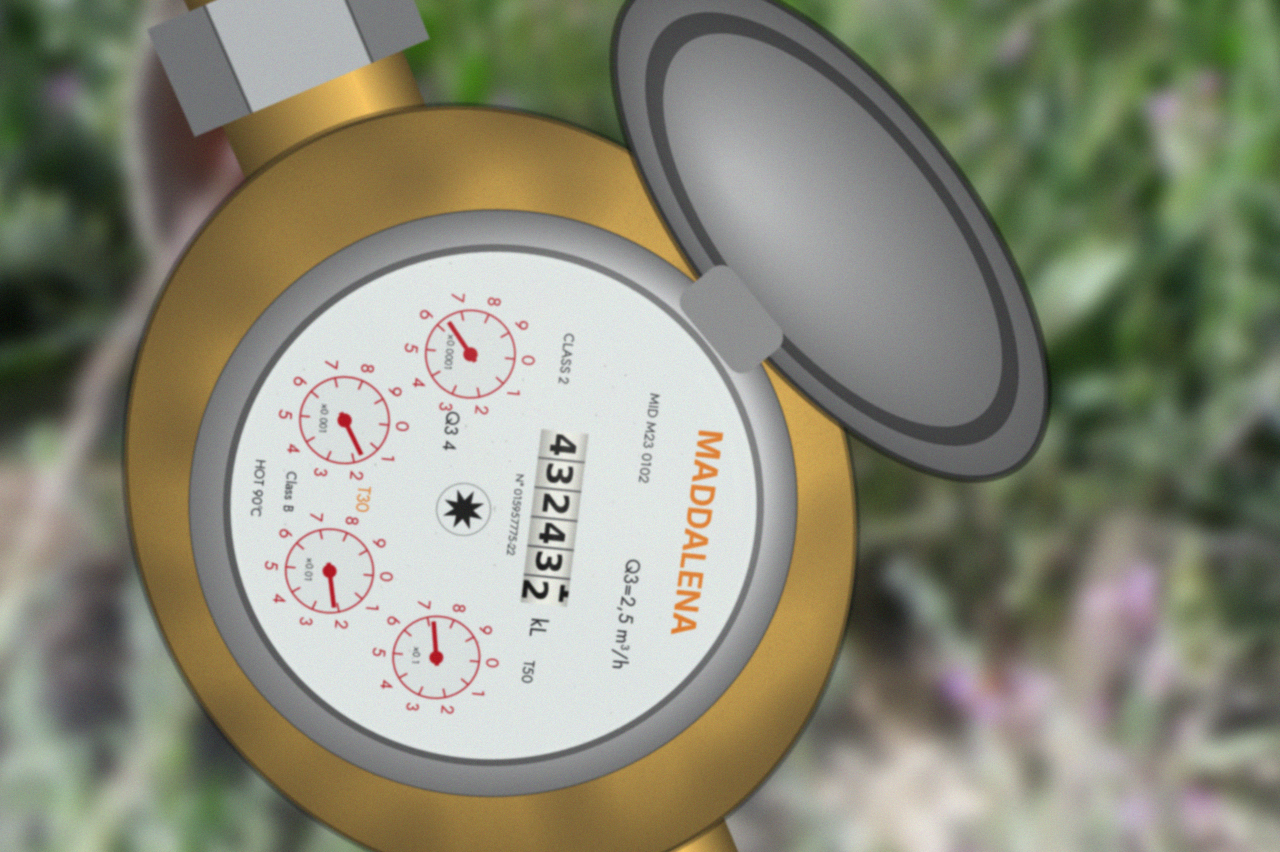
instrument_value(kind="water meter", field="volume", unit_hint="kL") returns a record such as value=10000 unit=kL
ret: value=432431.7216 unit=kL
